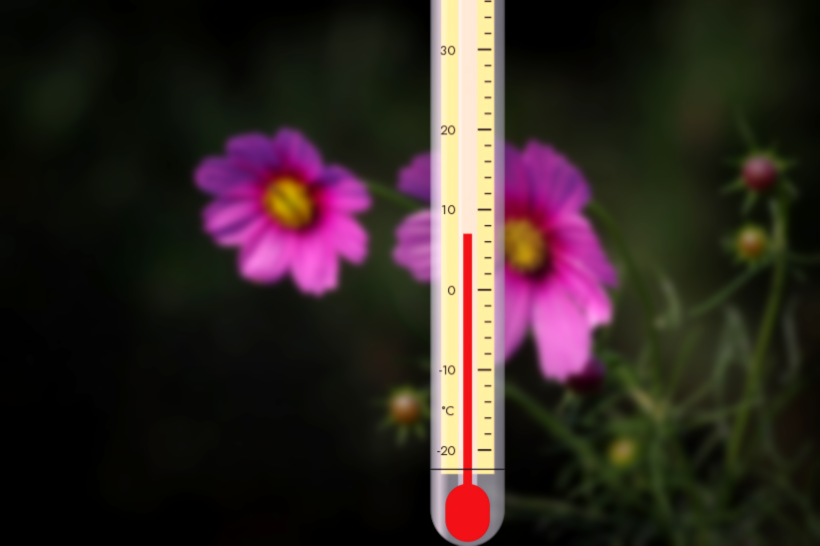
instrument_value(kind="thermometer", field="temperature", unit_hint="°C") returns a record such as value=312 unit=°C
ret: value=7 unit=°C
